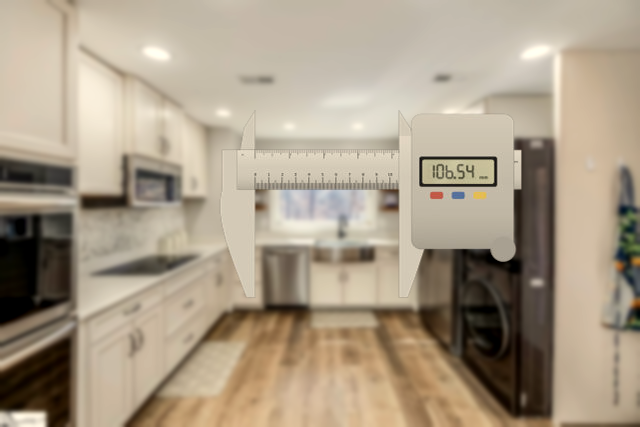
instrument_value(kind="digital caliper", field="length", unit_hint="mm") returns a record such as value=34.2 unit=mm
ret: value=106.54 unit=mm
